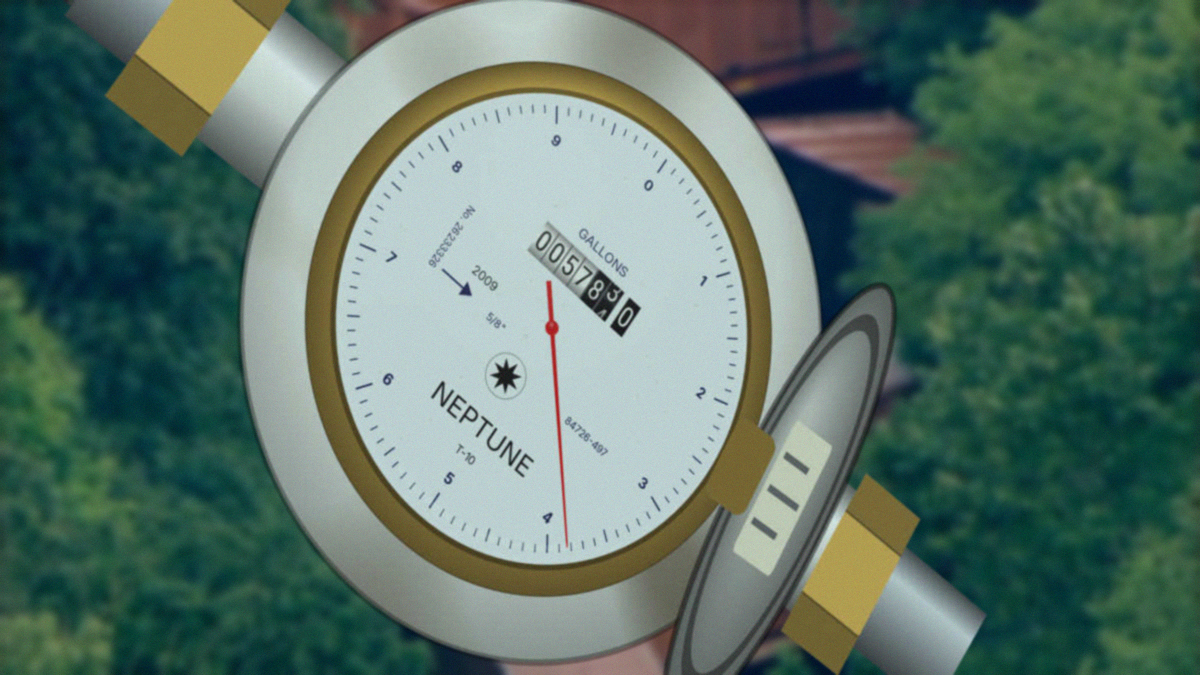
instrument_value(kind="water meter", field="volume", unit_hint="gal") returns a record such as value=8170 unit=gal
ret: value=57833.8 unit=gal
